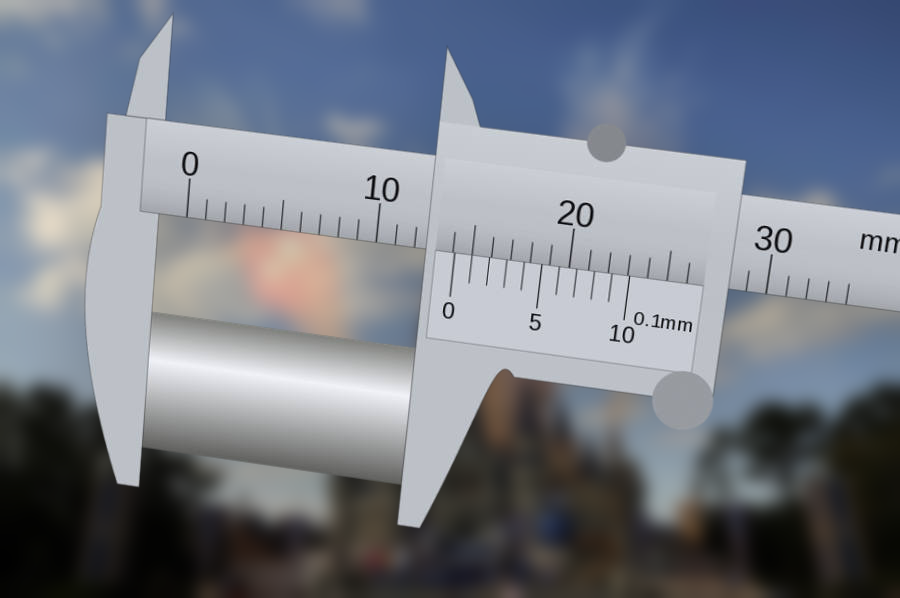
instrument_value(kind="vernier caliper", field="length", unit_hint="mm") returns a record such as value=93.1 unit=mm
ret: value=14.1 unit=mm
